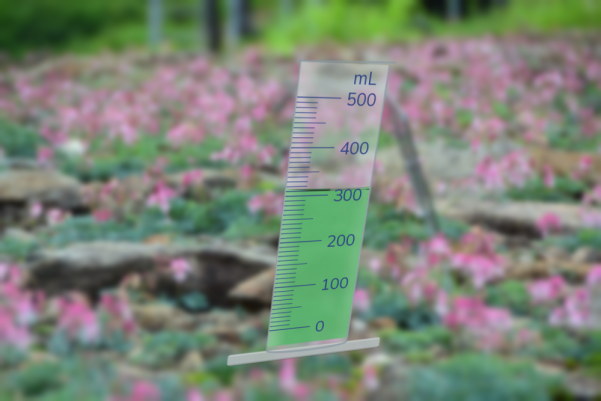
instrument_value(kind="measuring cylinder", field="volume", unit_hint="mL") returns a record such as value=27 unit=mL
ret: value=310 unit=mL
